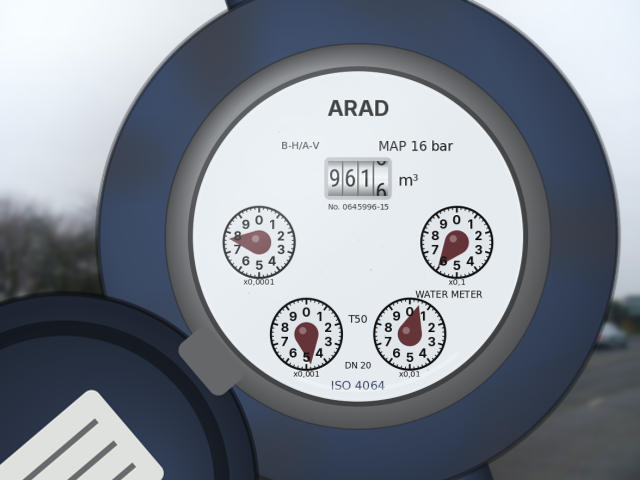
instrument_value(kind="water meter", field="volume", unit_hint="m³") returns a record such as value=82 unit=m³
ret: value=9615.6047 unit=m³
